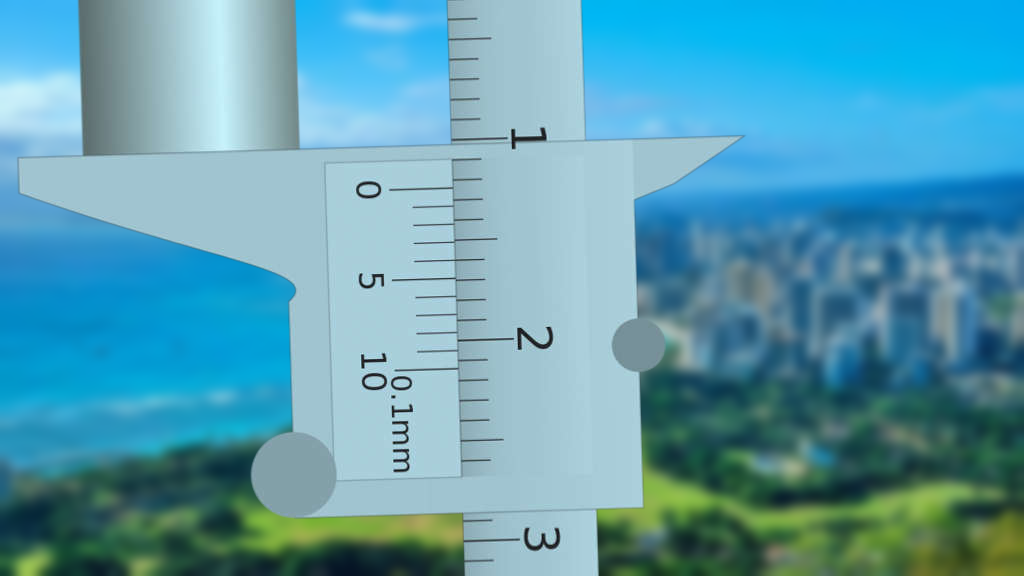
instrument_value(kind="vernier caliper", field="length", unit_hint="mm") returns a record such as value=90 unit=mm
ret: value=12.4 unit=mm
